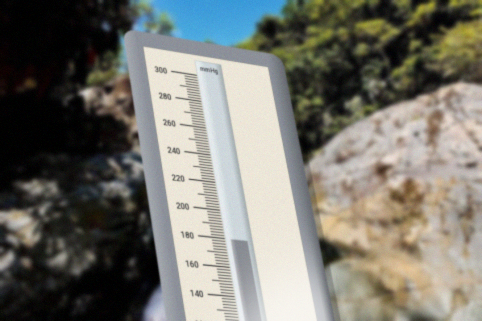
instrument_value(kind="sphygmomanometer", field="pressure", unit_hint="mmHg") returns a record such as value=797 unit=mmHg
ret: value=180 unit=mmHg
